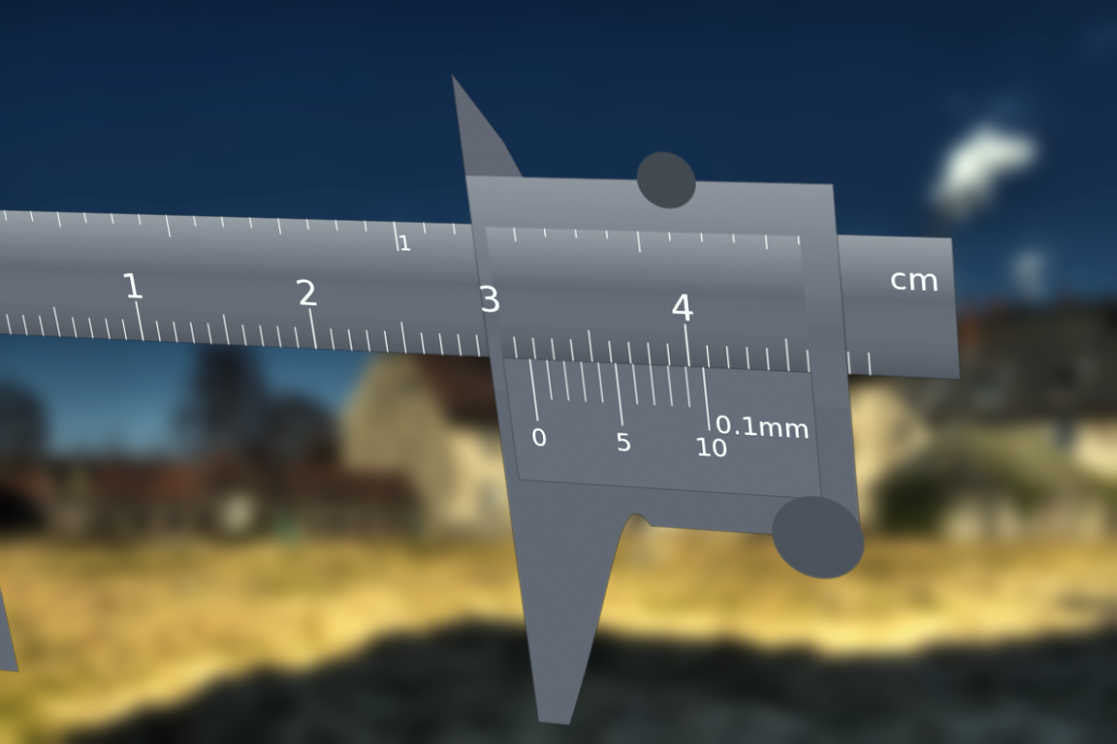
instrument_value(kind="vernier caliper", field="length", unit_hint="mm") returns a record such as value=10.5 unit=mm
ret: value=31.7 unit=mm
